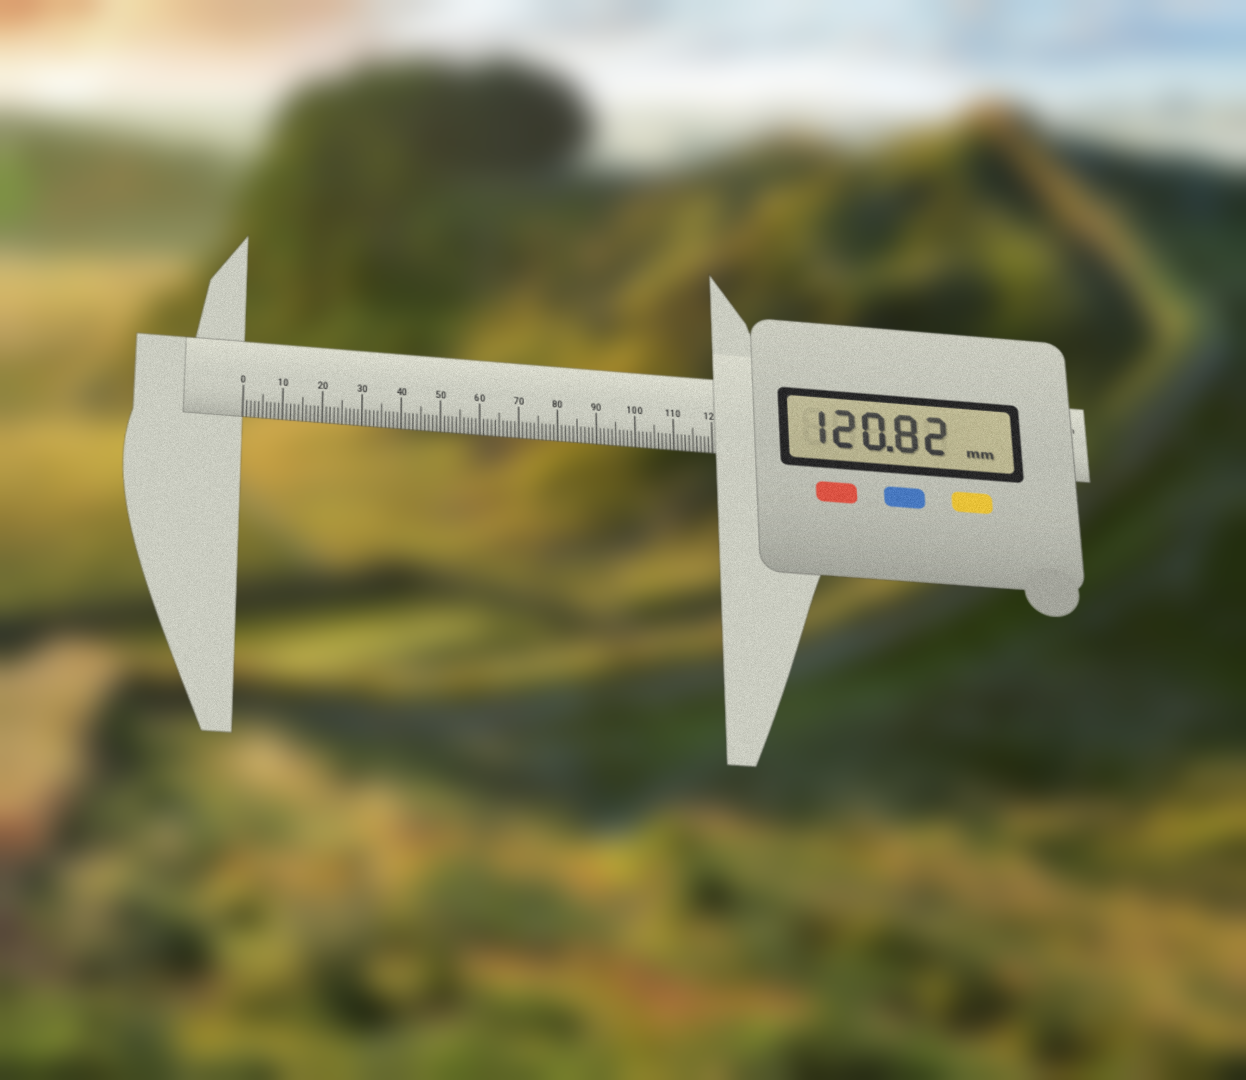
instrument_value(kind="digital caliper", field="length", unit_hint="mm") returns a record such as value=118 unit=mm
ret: value=120.82 unit=mm
